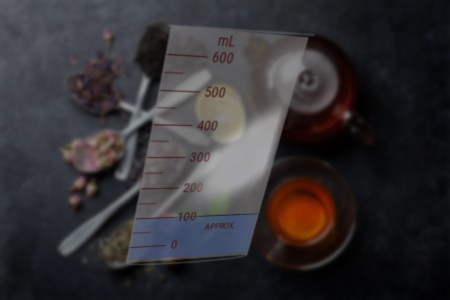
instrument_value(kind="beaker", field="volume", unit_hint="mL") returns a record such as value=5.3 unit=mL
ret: value=100 unit=mL
